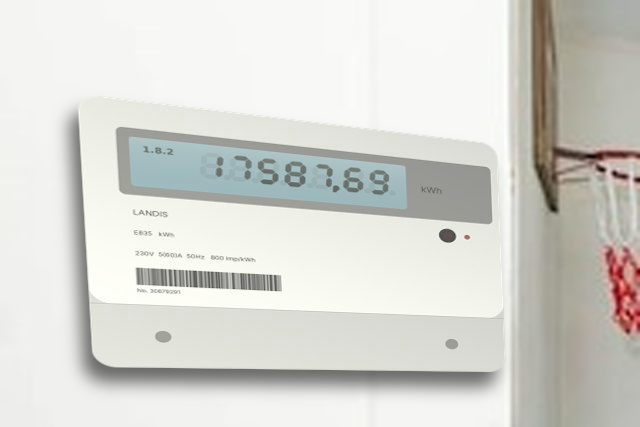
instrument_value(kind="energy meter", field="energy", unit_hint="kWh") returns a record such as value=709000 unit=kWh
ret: value=17587.69 unit=kWh
